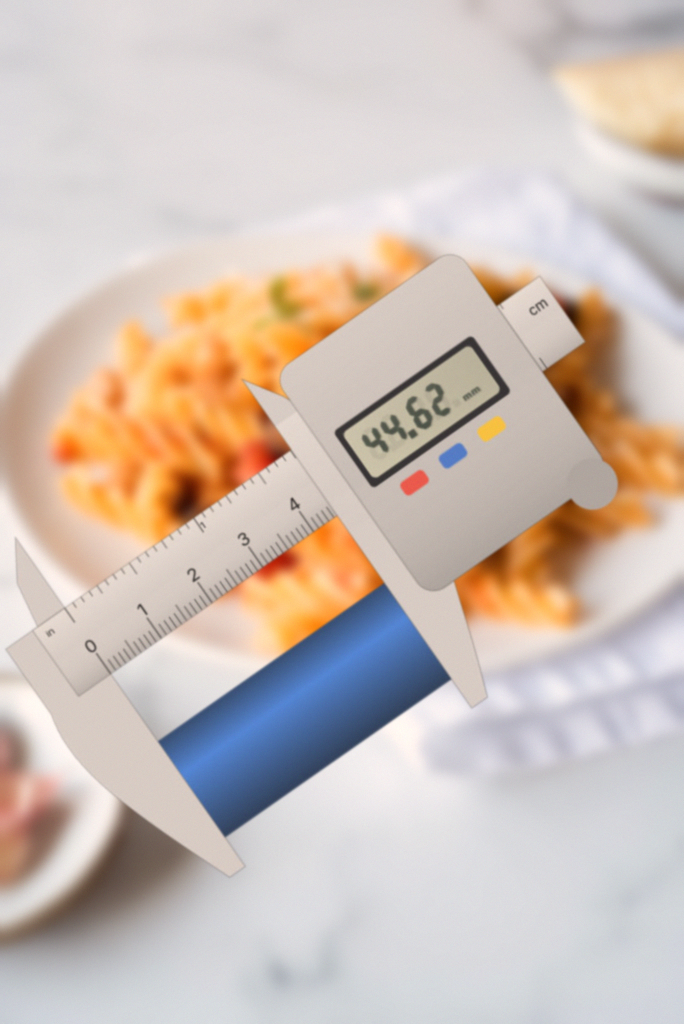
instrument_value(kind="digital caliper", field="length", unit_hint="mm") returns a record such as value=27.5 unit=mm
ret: value=44.62 unit=mm
